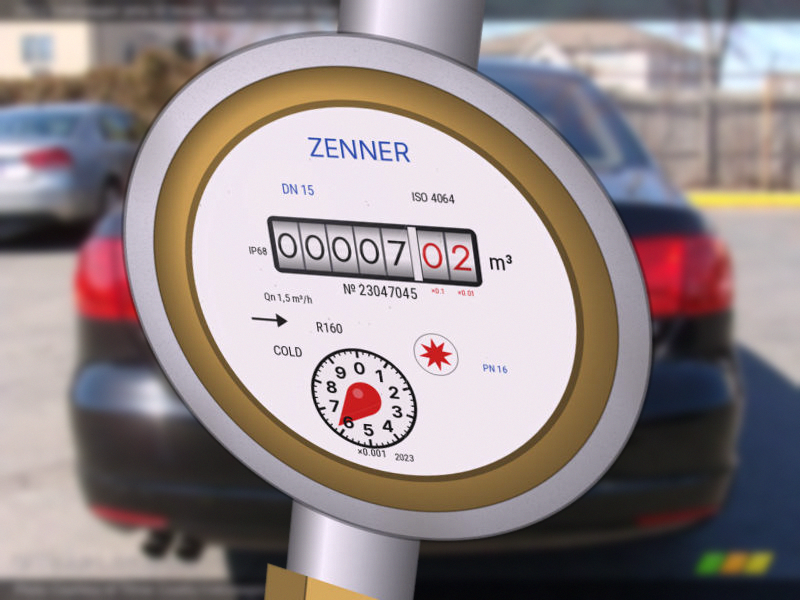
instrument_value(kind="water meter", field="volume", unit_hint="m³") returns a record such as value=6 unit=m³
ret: value=7.026 unit=m³
